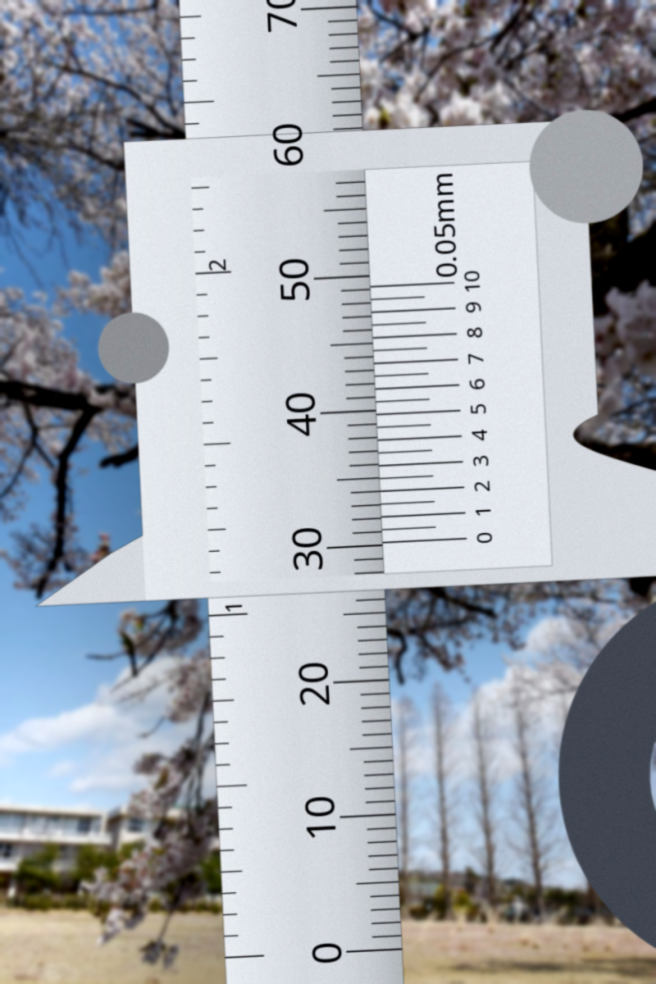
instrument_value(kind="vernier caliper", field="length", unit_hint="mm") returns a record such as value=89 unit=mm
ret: value=30.2 unit=mm
